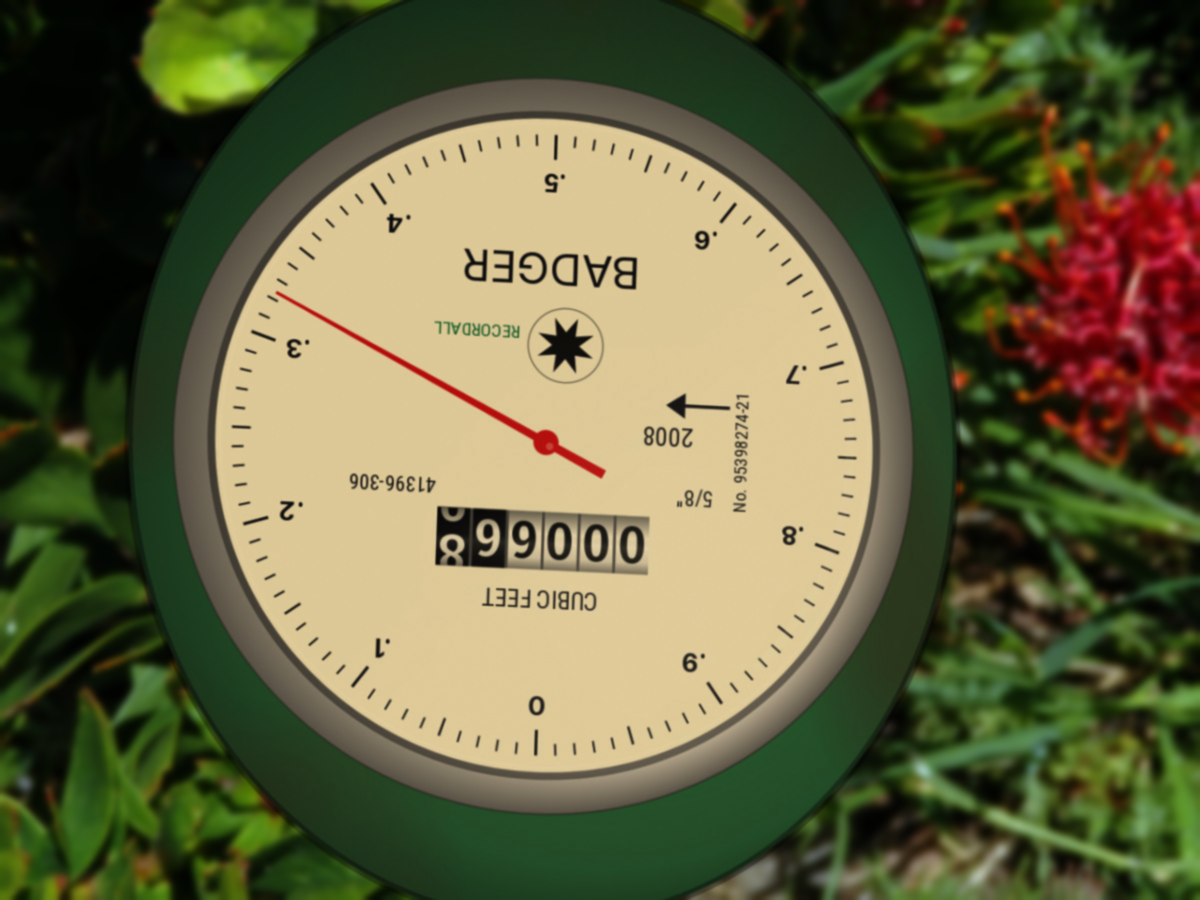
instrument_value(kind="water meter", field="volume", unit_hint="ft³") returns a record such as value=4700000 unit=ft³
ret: value=668.32 unit=ft³
